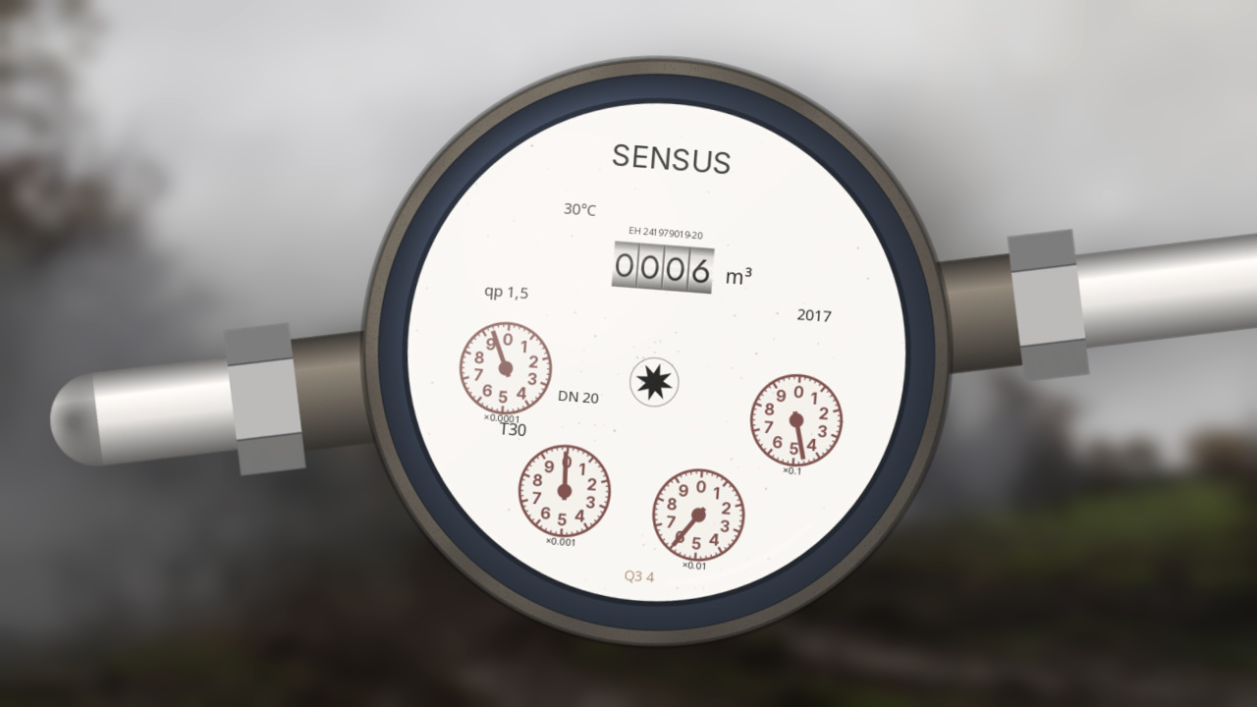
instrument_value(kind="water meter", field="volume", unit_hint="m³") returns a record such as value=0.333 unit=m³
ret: value=6.4599 unit=m³
